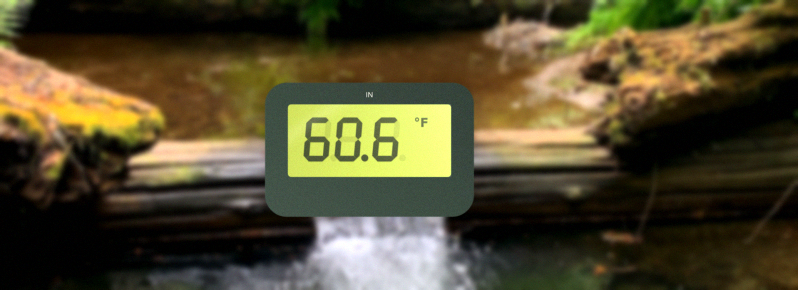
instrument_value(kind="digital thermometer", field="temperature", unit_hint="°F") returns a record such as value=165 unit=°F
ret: value=60.6 unit=°F
